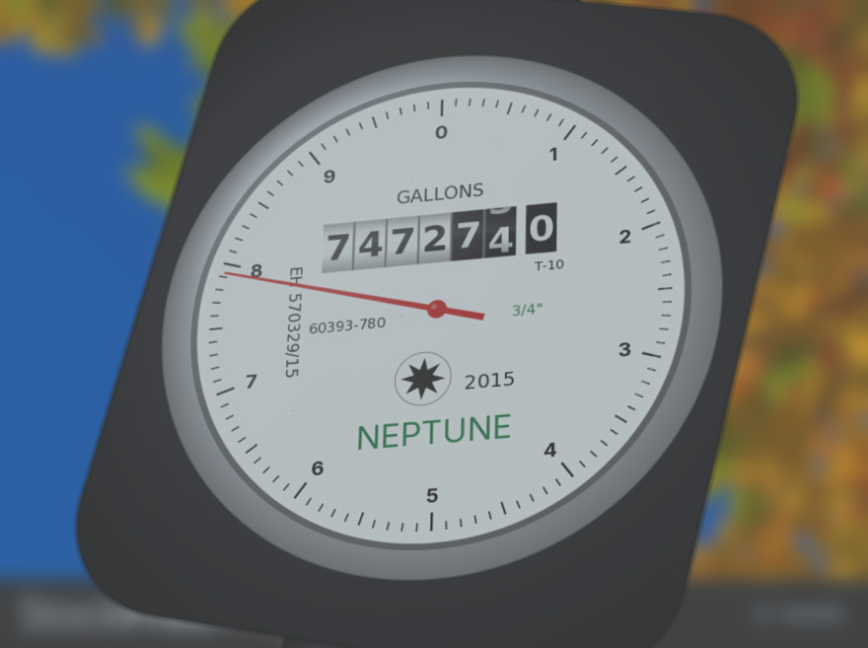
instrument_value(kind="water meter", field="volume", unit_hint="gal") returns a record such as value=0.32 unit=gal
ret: value=7472737.9 unit=gal
